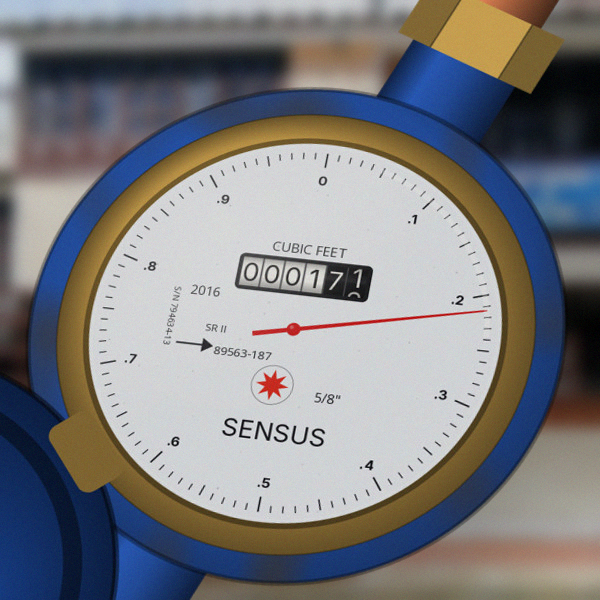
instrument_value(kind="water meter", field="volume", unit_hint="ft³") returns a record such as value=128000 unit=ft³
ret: value=171.21 unit=ft³
